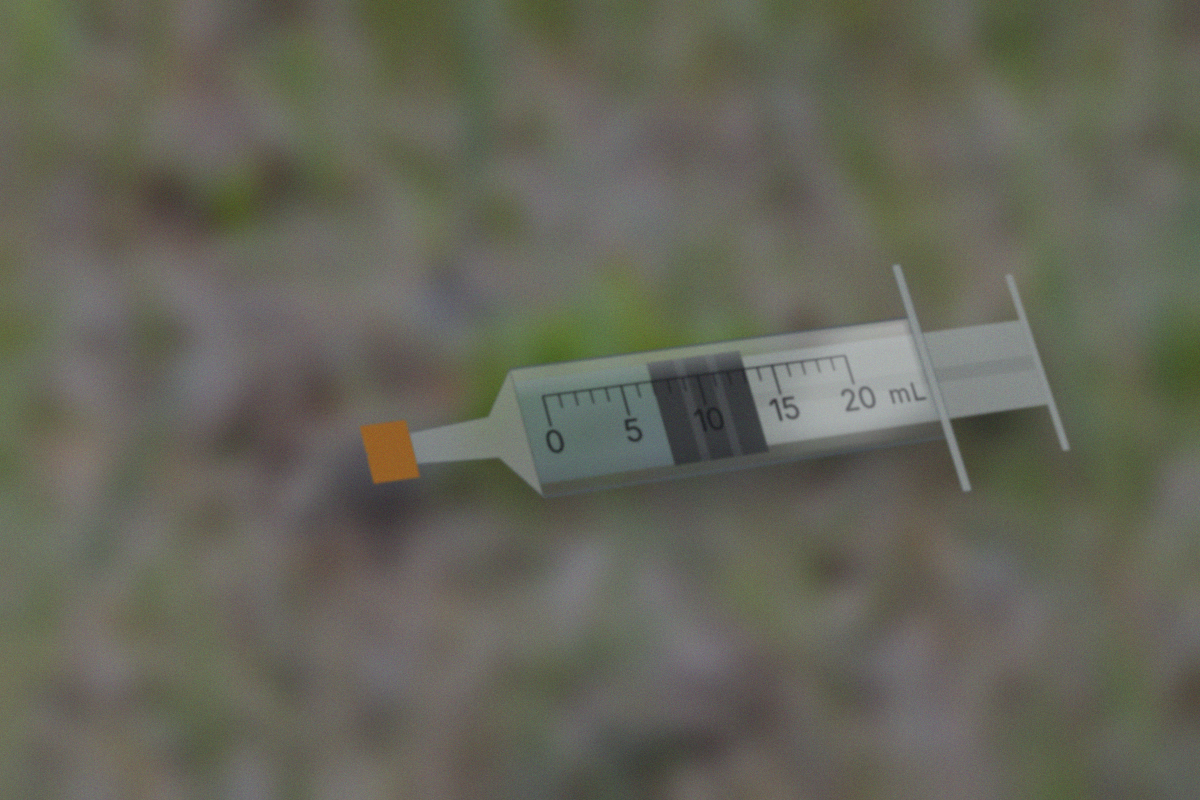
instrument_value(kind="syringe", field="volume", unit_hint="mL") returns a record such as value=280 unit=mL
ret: value=7 unit=mL
